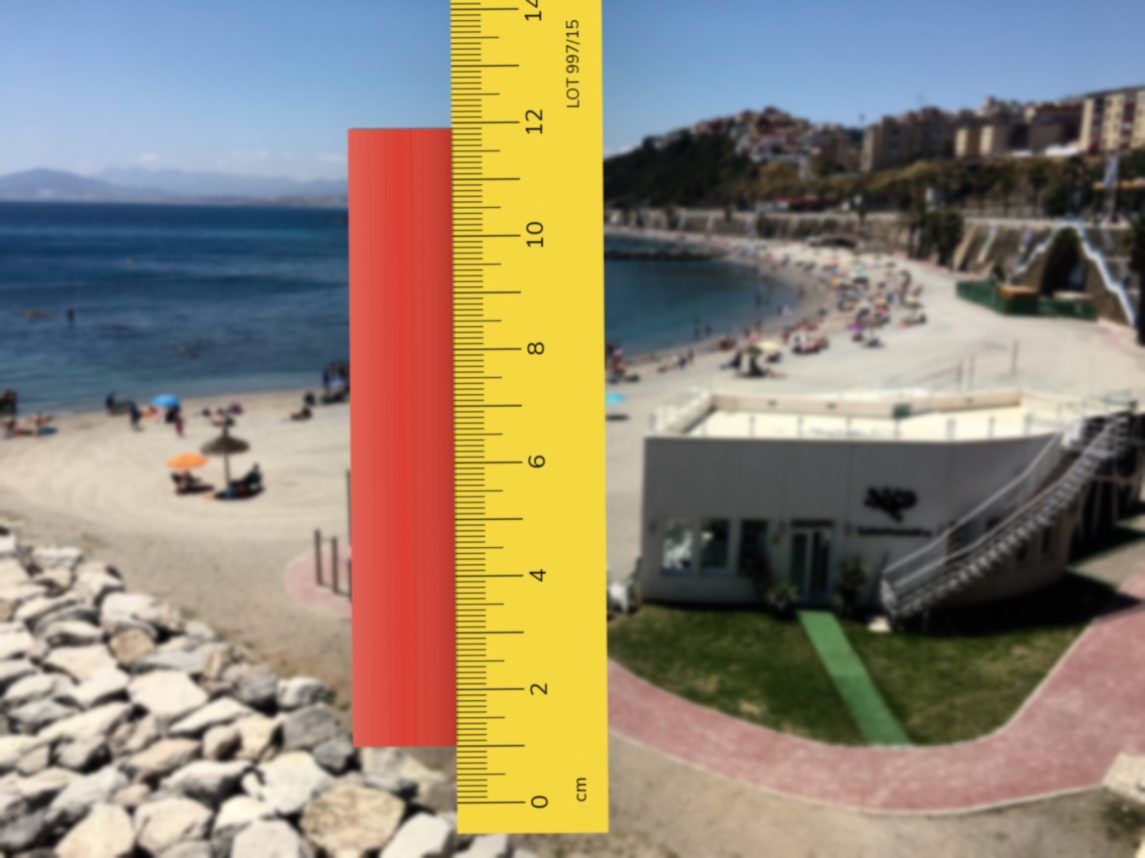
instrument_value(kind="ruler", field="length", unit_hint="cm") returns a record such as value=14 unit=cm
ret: value=10.9 unit=cm
